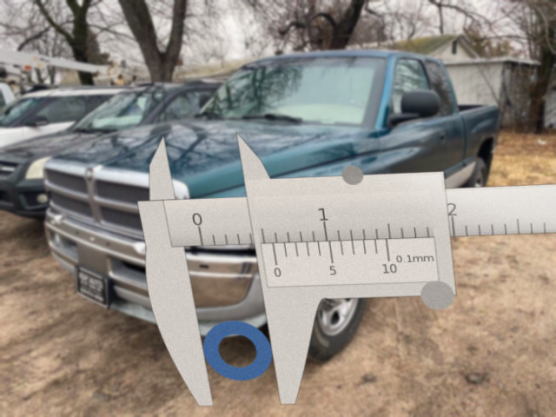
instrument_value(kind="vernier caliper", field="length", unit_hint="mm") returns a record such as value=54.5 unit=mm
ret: value=5.7 unit=mm
